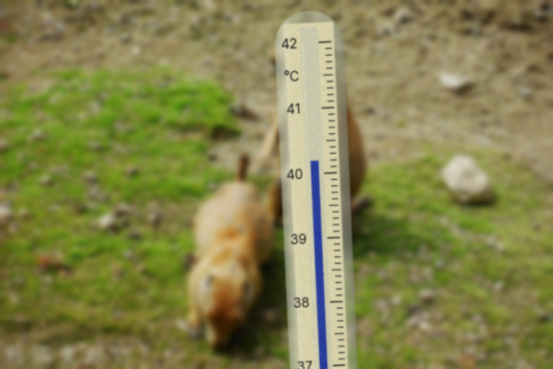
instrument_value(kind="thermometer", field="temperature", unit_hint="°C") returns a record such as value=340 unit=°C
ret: value=40.2 unit=°C
